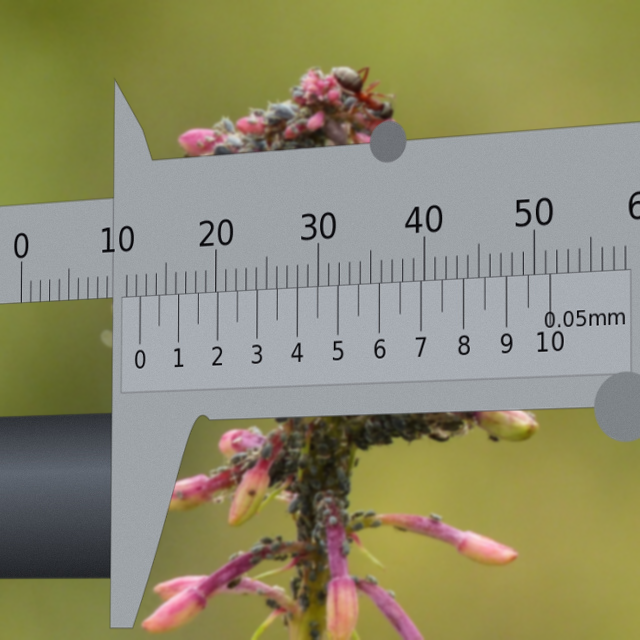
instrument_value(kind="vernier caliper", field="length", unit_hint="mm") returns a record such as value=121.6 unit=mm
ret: value=12.4 unit=mm
